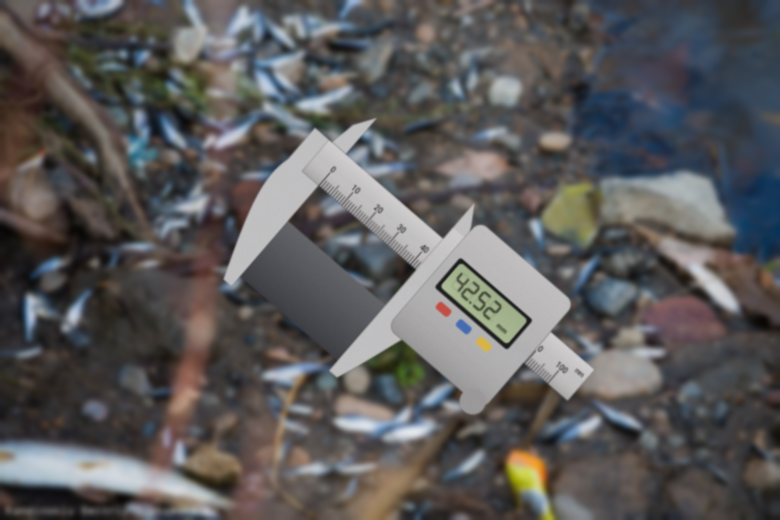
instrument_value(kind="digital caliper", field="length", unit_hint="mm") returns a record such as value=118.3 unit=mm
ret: value=42.52 unit=mm
